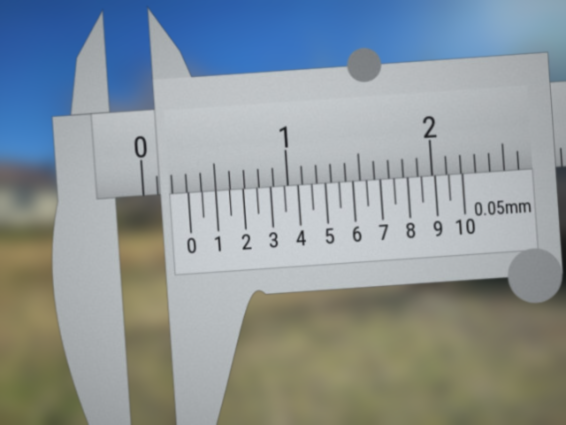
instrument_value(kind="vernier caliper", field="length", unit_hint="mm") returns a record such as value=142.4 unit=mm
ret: value=3.1 unit=mm
